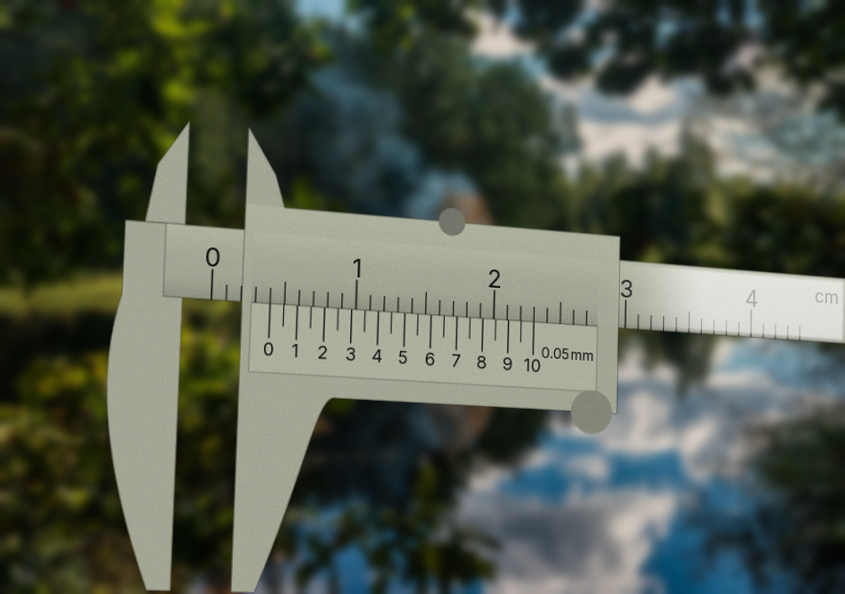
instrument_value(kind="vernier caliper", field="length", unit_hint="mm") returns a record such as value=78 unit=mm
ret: value=4.0 unit=mm
